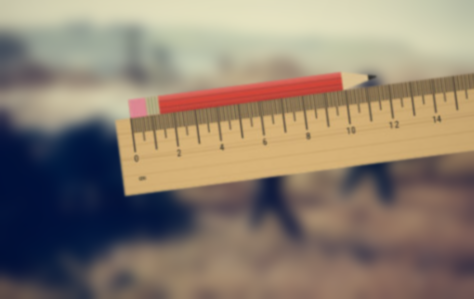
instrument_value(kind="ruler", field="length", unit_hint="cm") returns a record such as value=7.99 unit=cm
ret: value=11.5 unit=cm
